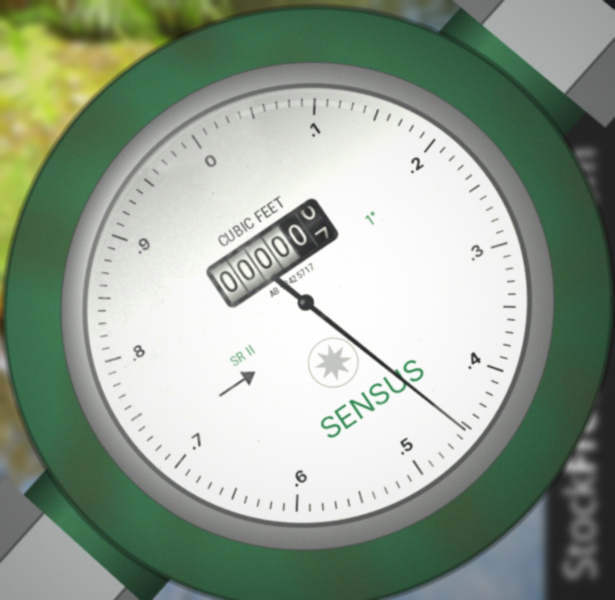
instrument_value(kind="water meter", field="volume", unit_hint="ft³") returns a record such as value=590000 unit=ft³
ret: value=6.45 unit=ft³
